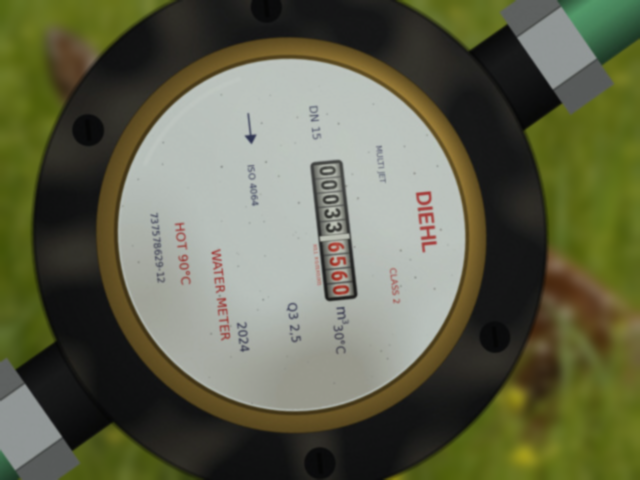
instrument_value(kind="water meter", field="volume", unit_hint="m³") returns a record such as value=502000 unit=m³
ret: value=33.6560 unit=m³
